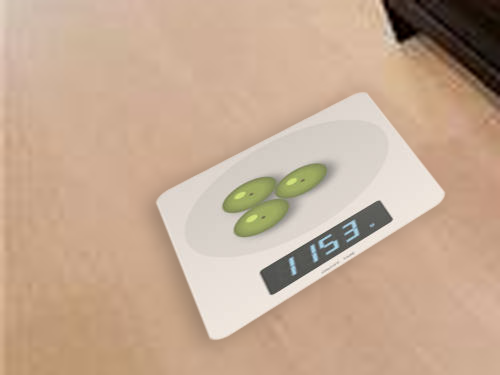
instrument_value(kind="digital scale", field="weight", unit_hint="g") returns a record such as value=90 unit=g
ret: value=1153 unit=g
